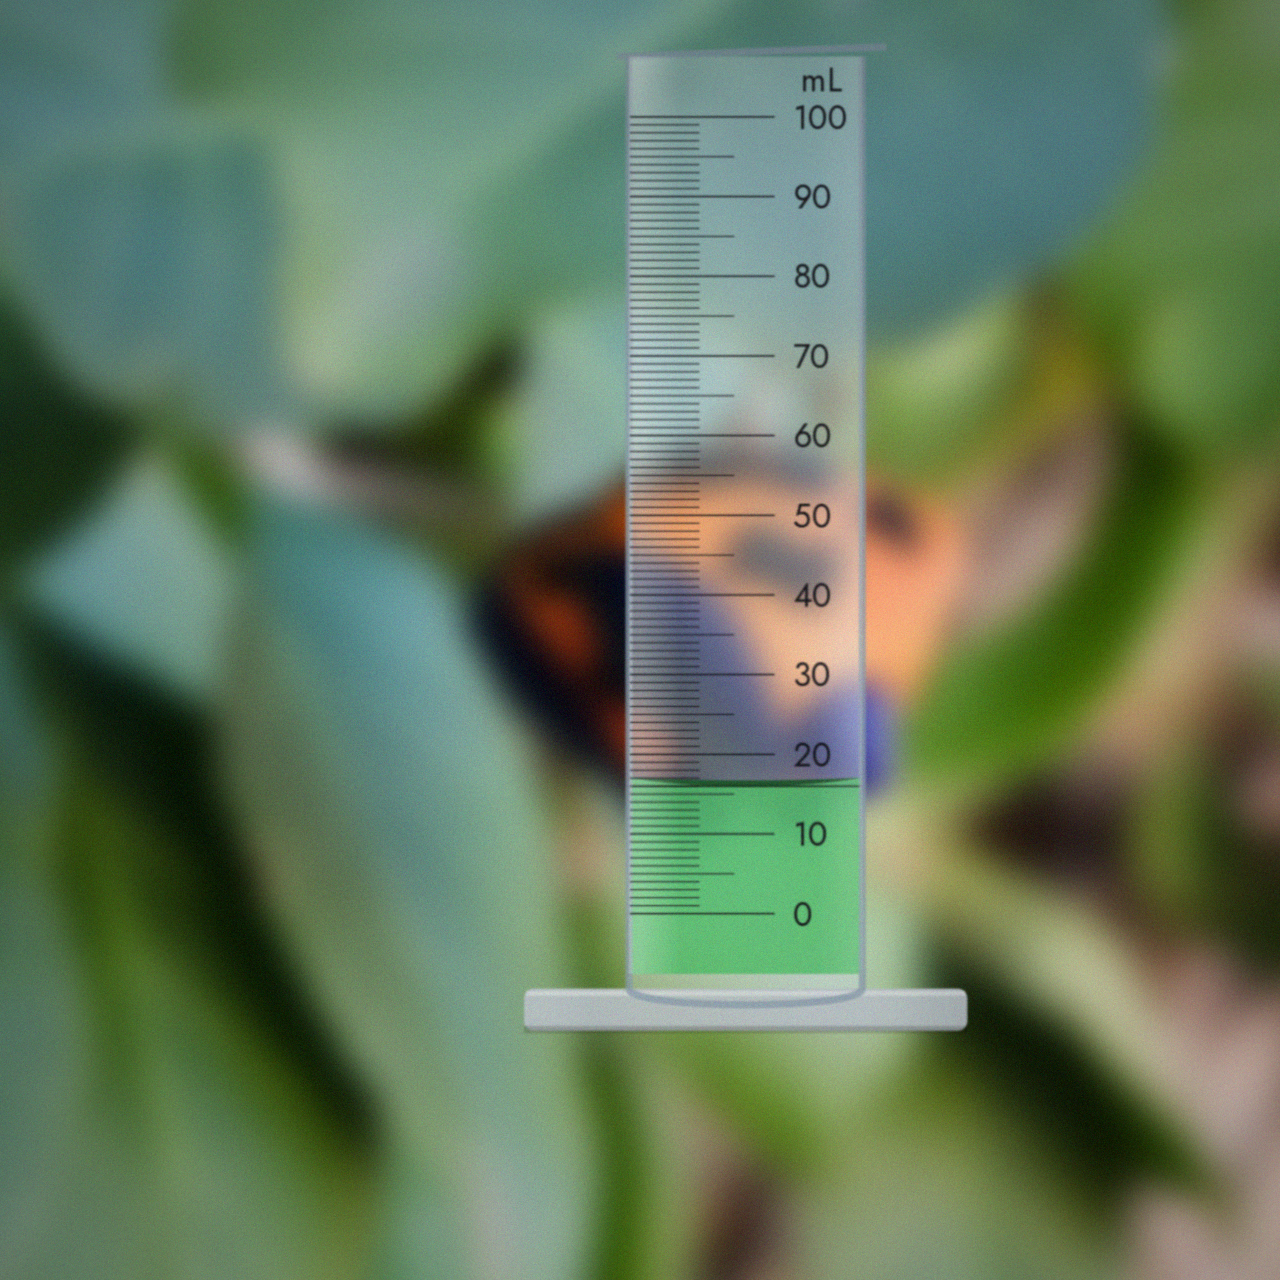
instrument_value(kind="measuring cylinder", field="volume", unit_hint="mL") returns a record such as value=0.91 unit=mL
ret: value=16 unit=mL
